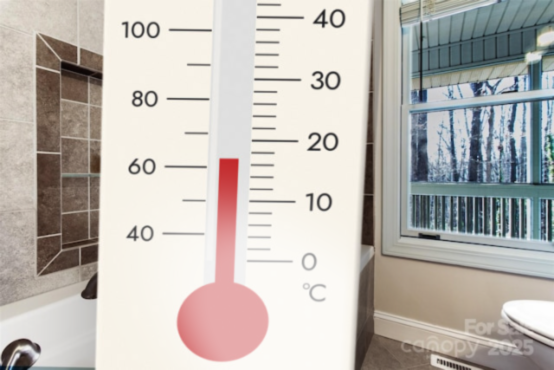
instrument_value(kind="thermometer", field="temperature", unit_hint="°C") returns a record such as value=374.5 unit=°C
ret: value=17 unit=°C
